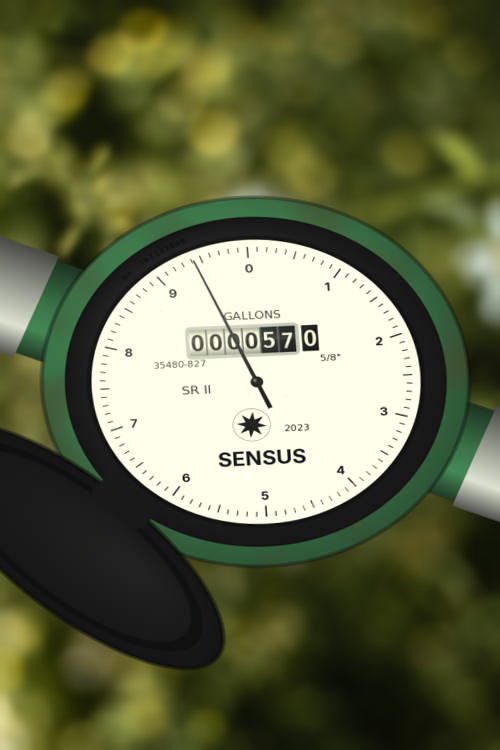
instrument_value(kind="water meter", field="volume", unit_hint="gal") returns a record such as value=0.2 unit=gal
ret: value=569.4 unit=gal
